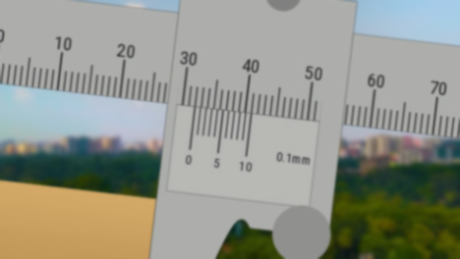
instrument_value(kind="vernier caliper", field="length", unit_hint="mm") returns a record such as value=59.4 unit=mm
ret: value=32.0 unit=mm
